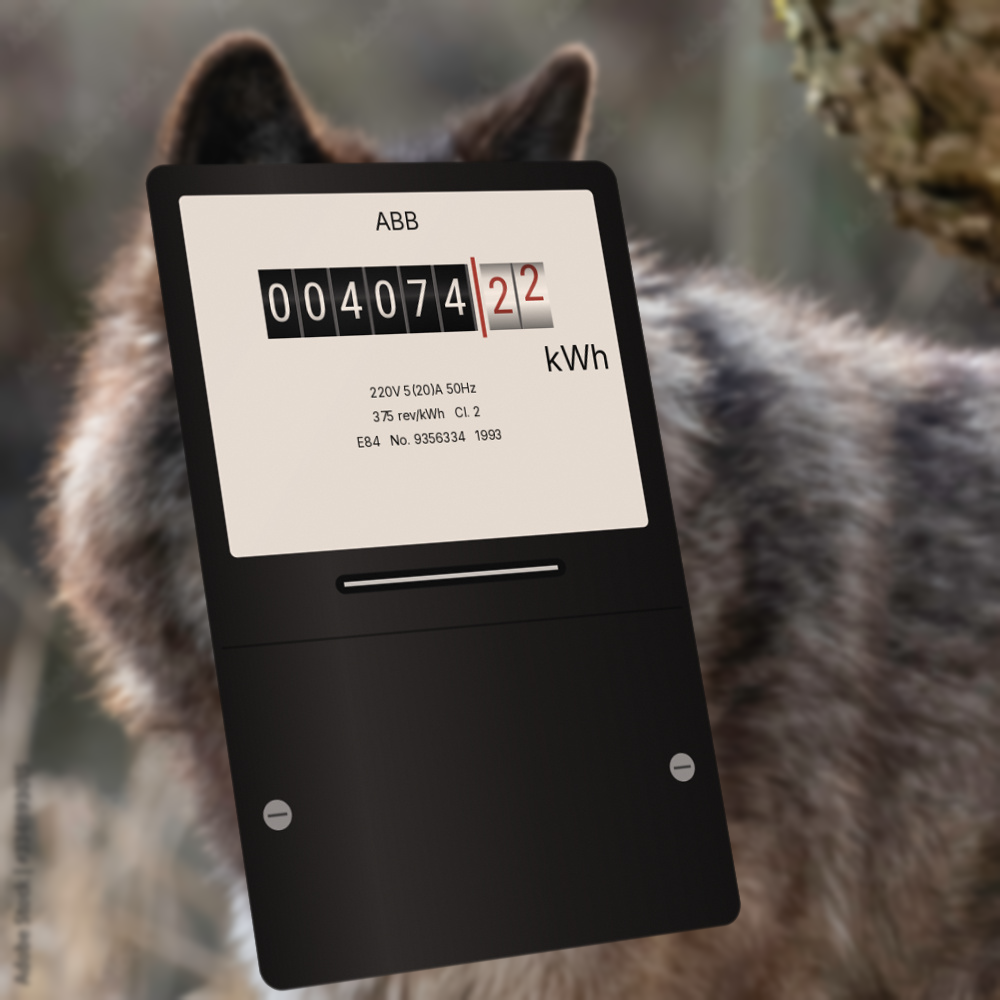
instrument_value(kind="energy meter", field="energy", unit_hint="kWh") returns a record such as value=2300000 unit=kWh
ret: value=4074.22 unit=kWh
